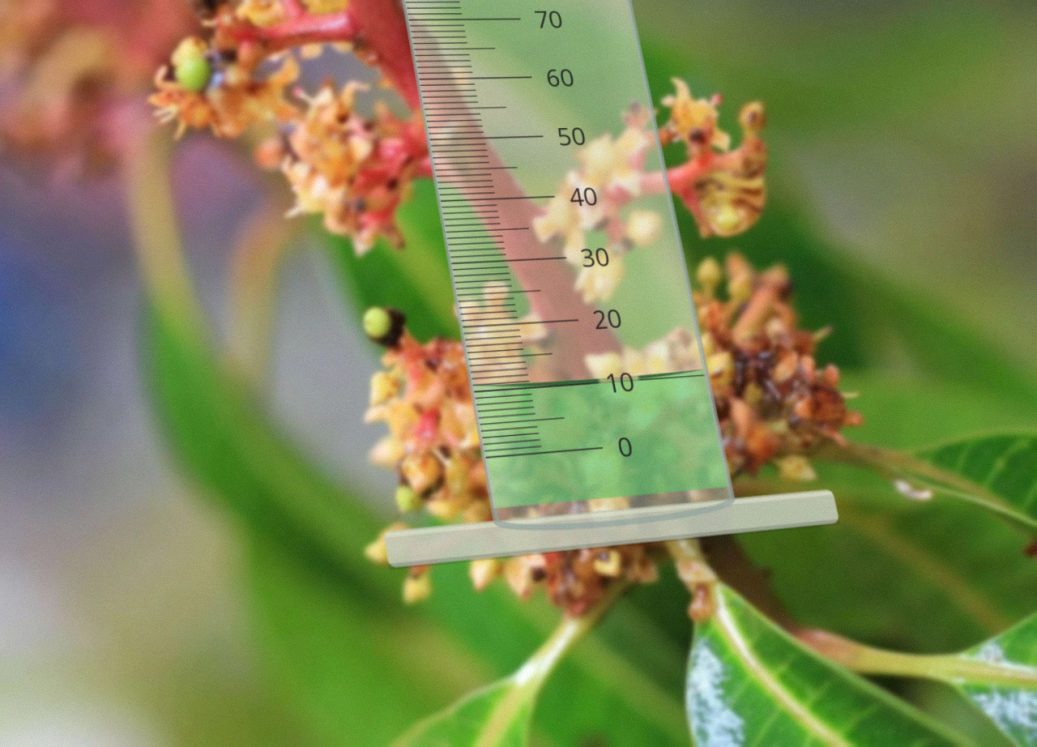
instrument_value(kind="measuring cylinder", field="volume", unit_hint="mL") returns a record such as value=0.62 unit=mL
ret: value=10 unit=mL
